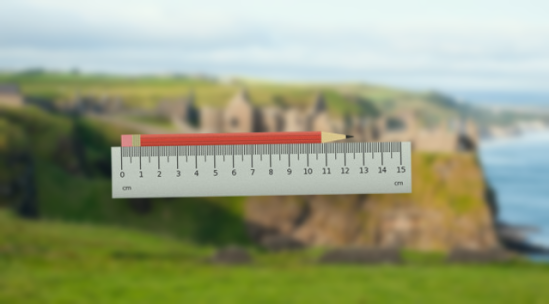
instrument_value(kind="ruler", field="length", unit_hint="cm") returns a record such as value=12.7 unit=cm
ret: value=12.5 unit=cm
